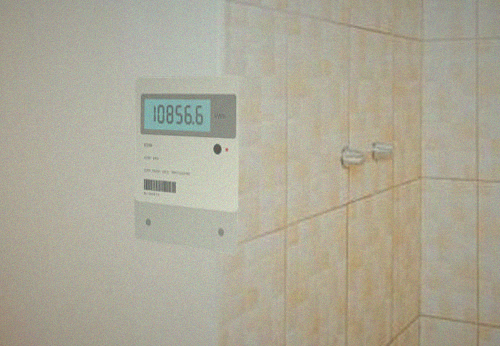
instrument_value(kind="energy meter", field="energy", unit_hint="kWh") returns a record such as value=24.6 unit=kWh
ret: value=10856.6 unit=kWh
